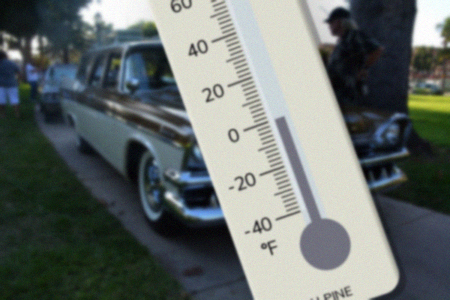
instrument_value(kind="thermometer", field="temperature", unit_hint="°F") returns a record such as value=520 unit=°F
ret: value=0 unit=°F
